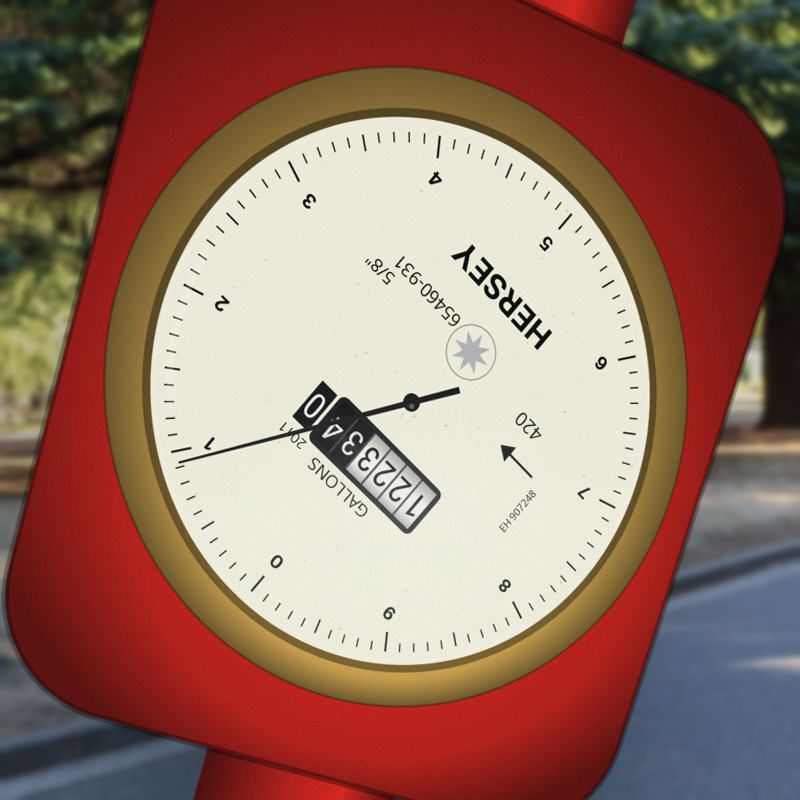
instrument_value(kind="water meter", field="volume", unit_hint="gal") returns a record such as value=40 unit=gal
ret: value=1223340.9 unit=gal
